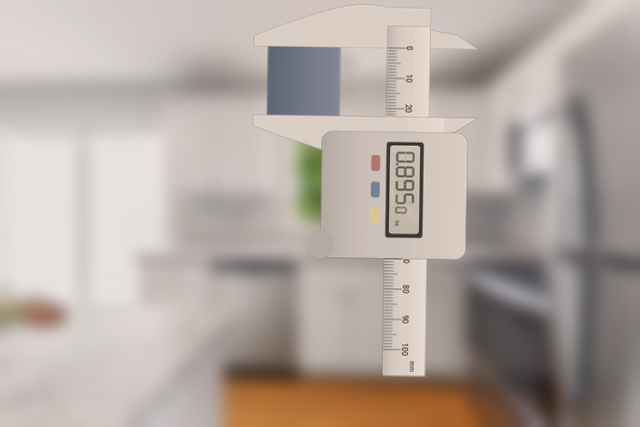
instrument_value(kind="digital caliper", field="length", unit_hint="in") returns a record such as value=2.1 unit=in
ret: value=0.8950 unit=in
